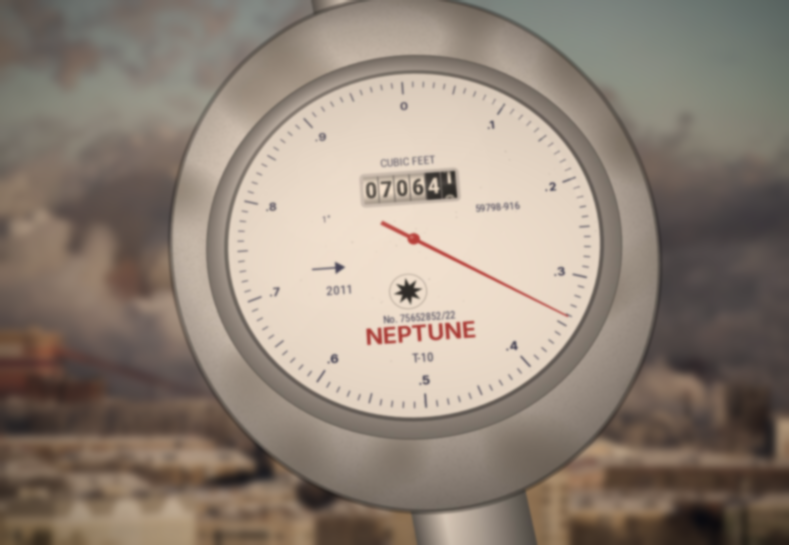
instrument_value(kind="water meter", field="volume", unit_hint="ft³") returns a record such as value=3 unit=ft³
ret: value=70641.34 unit=ft³
